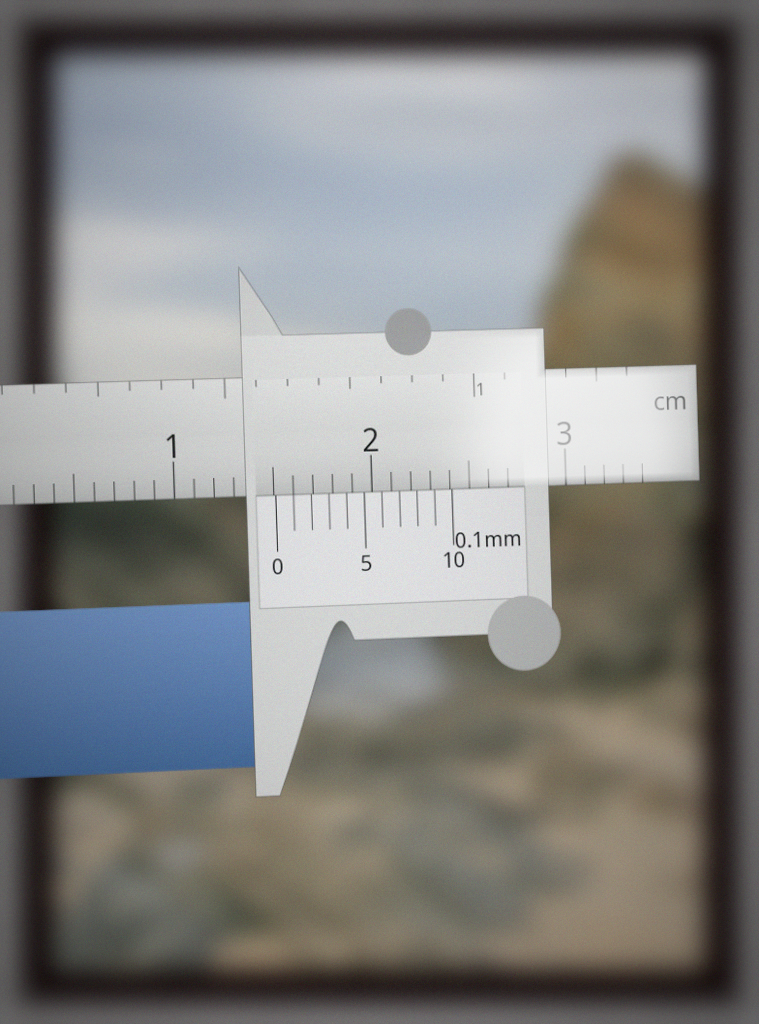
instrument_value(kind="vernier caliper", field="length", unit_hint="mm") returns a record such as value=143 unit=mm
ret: value=15.1 unit=mm
